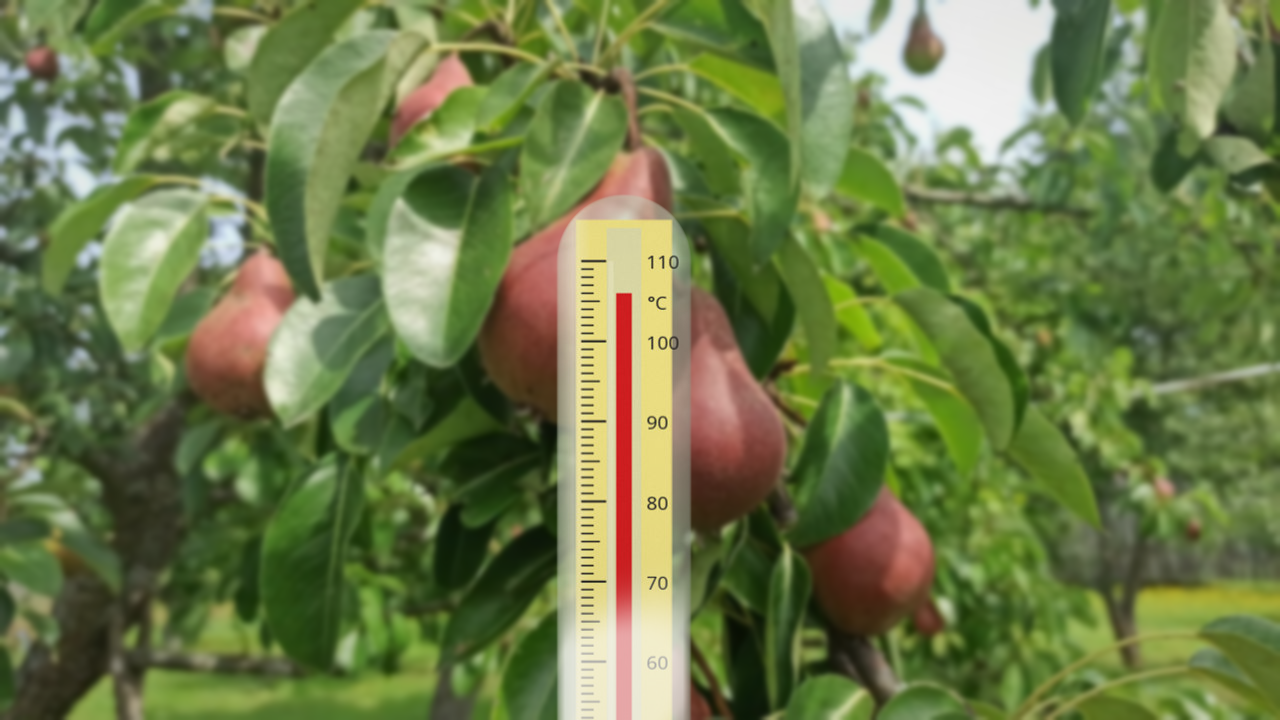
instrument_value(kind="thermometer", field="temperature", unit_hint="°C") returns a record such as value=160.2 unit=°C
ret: value=106 unit=°C
